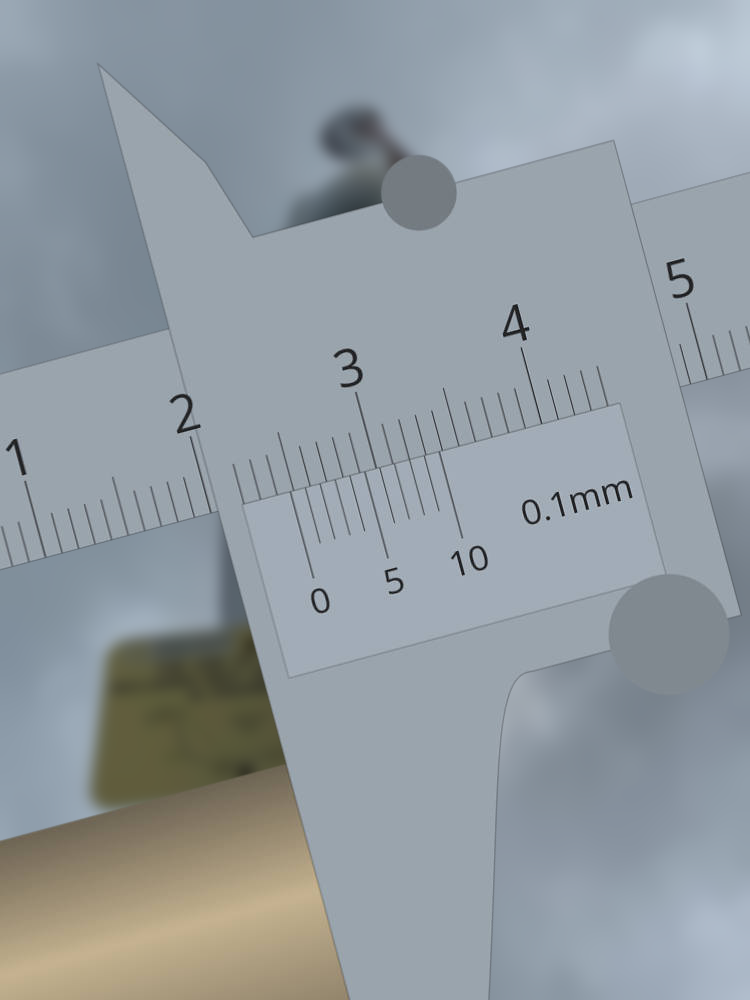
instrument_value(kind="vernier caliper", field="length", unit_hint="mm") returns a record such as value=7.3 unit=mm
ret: value=24.8 unit=mm
